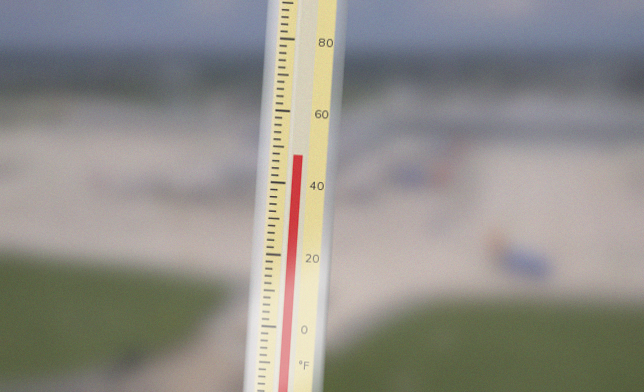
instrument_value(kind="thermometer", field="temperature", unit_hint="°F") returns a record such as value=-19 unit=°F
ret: value=48 unit=°F
